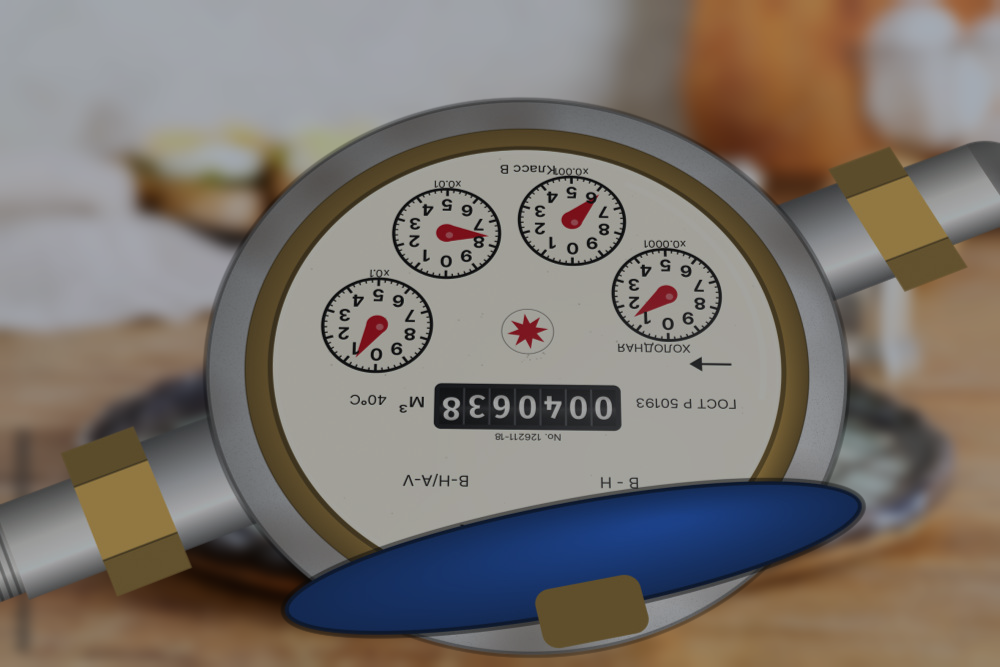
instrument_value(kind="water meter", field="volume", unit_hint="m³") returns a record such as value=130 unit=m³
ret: value=40638.0761 unit=m³
